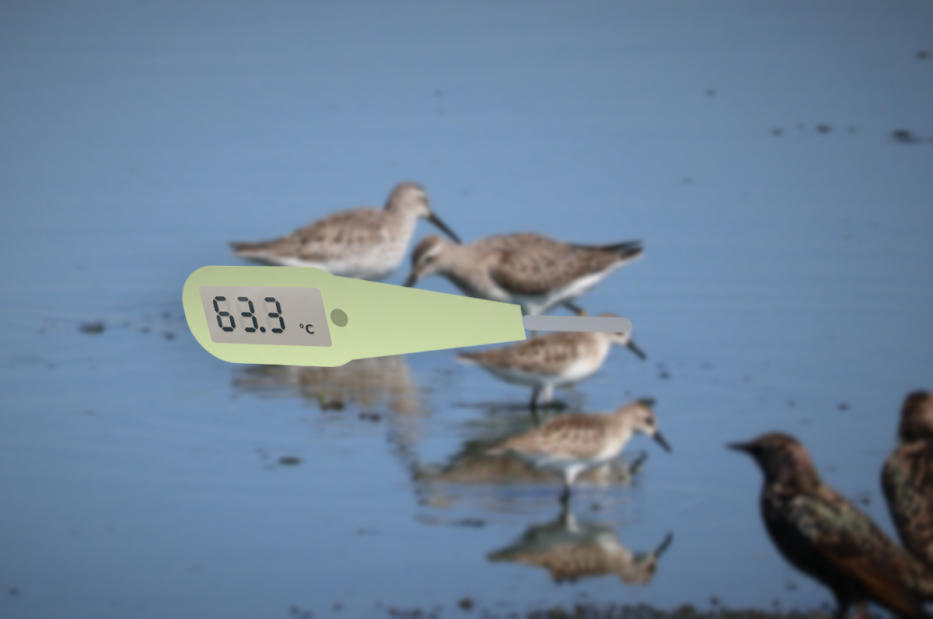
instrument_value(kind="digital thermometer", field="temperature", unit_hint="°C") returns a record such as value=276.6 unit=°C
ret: value=63.3 unit=°C
